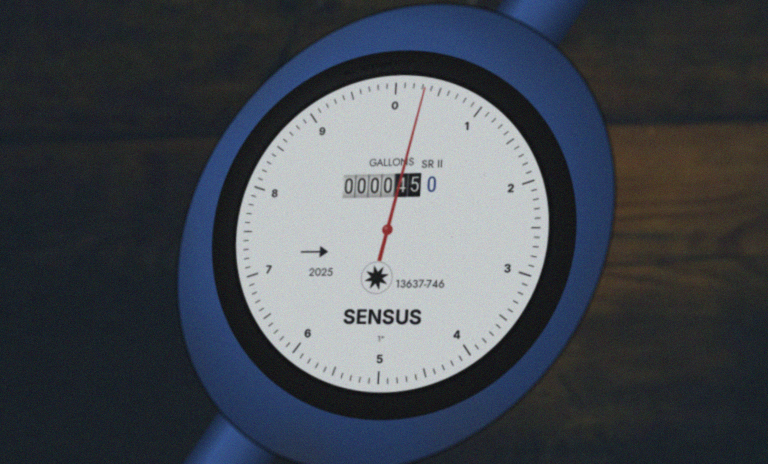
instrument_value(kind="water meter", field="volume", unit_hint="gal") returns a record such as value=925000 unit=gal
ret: value=450.3 unit=gal
